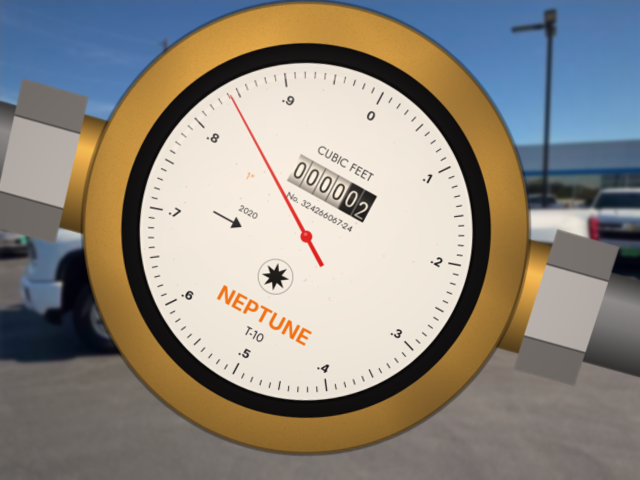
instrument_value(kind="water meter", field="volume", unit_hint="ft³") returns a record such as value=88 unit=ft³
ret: value=1.84 unit=ft³
